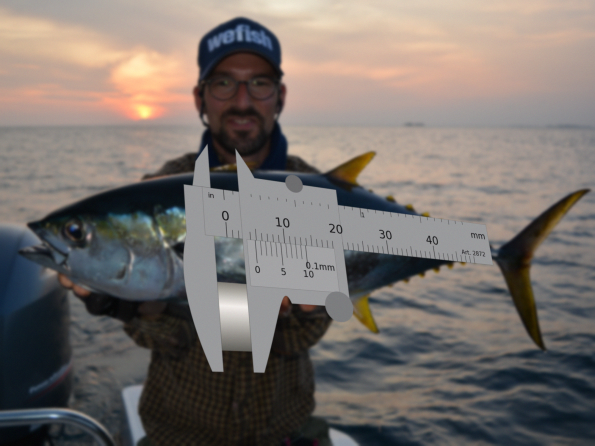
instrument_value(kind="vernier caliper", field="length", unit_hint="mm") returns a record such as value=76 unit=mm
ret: value=4.8 unit=mm
